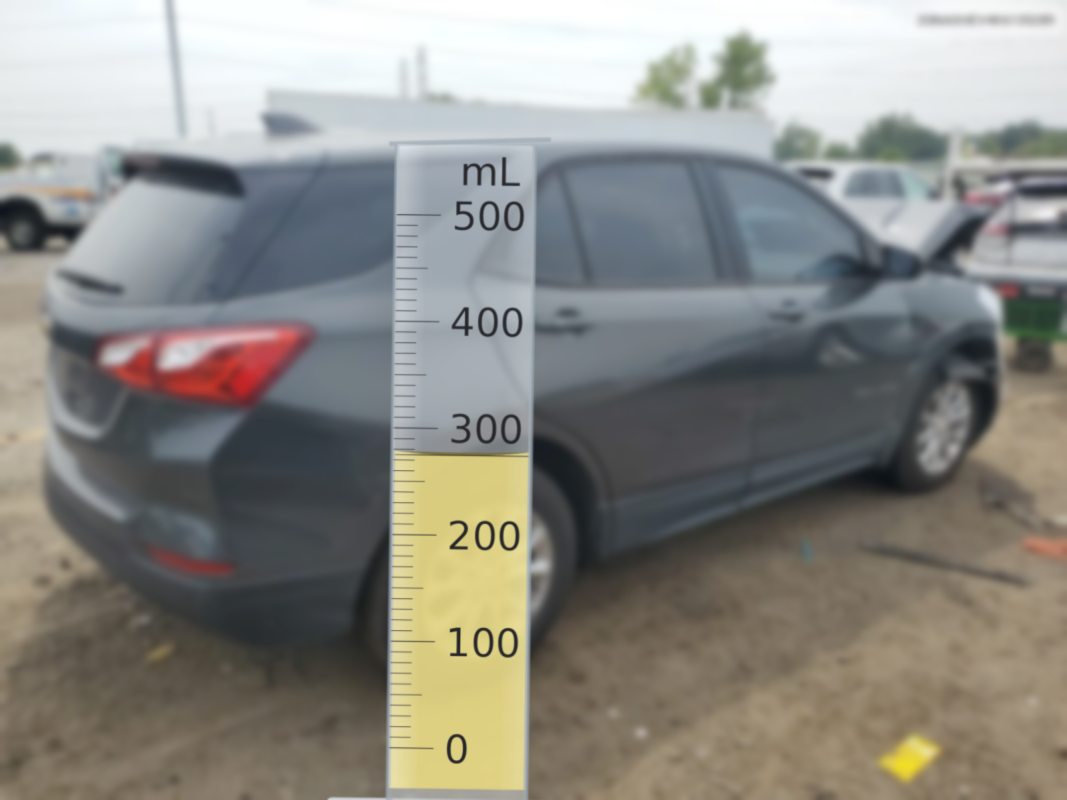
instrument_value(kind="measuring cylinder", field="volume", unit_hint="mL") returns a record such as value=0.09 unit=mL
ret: value=275 unit=mL
